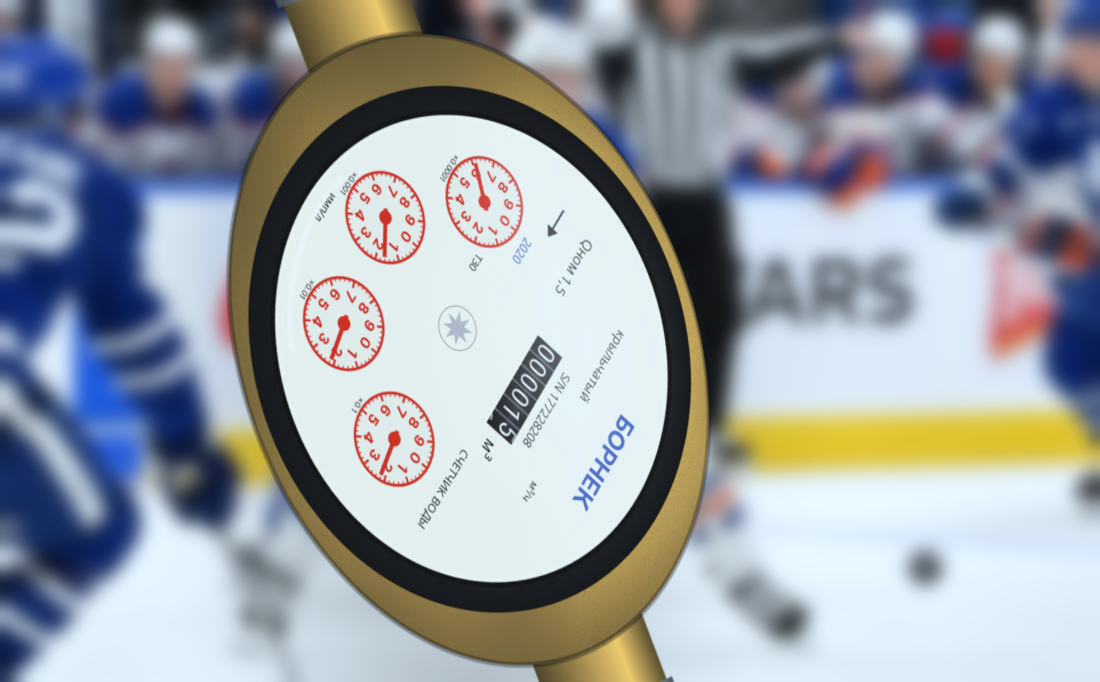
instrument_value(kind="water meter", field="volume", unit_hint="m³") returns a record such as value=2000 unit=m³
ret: value=15.2216 unit=m³
